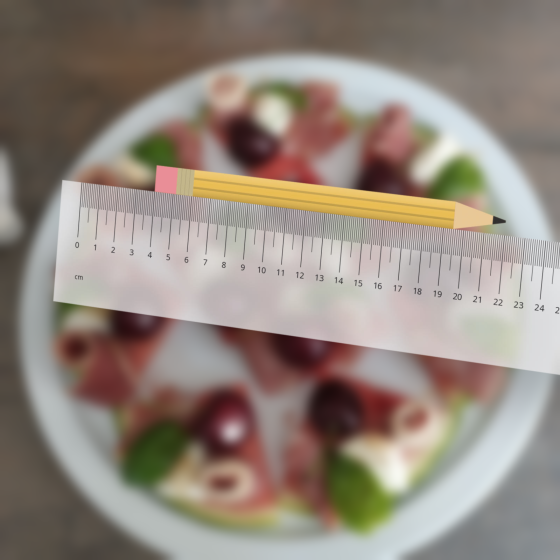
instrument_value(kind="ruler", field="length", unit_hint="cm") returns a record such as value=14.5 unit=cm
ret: value=18 unit=cm
